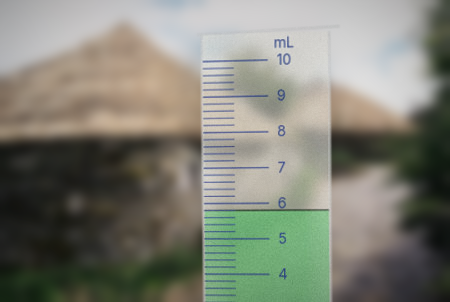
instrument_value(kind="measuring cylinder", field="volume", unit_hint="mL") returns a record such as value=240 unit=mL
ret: value=5.8 unit=mL
